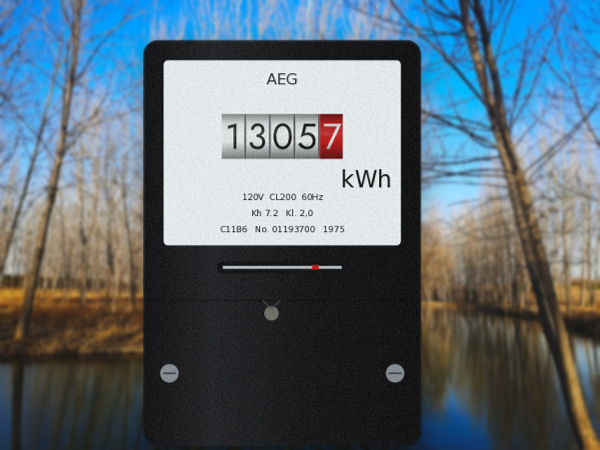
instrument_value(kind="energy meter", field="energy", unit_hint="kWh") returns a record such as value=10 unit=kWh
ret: value=1305.7 unit=kWh
